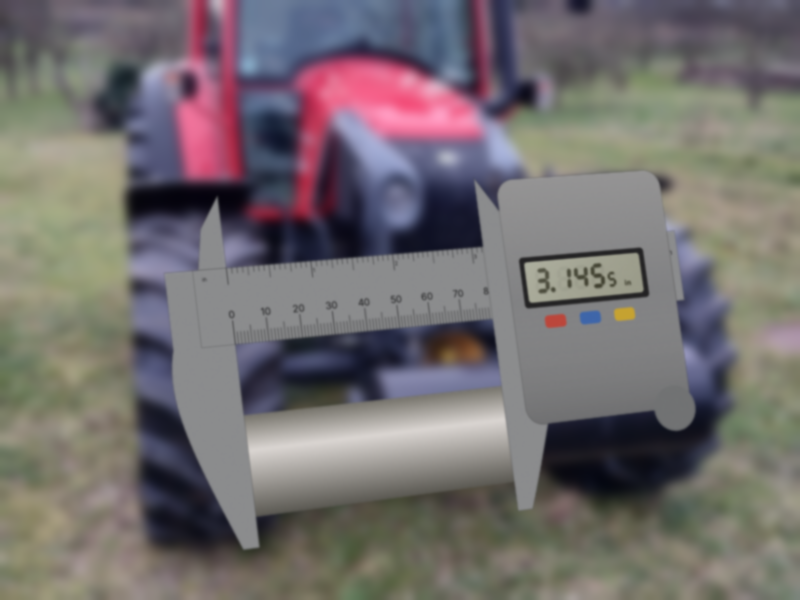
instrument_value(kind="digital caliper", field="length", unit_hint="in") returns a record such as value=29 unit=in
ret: value=3.1455 unit=in
